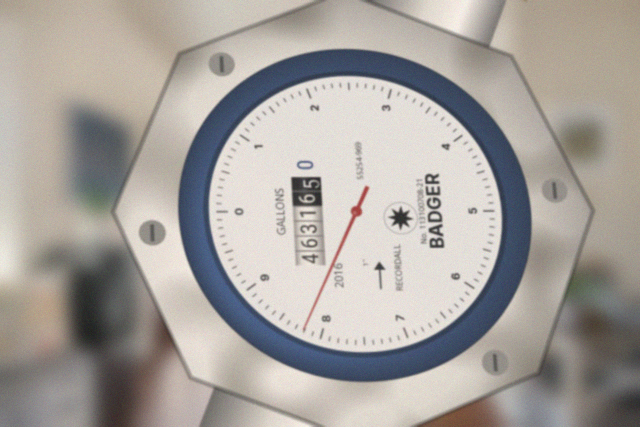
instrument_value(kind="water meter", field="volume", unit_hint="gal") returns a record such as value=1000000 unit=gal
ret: value=4631648.2 unit=gal
